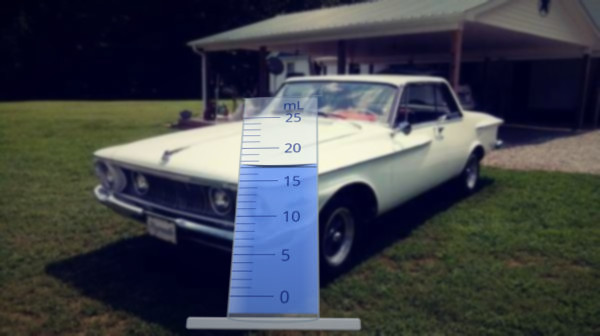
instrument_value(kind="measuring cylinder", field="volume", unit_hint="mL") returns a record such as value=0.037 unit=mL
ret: value=17 unit=mL
